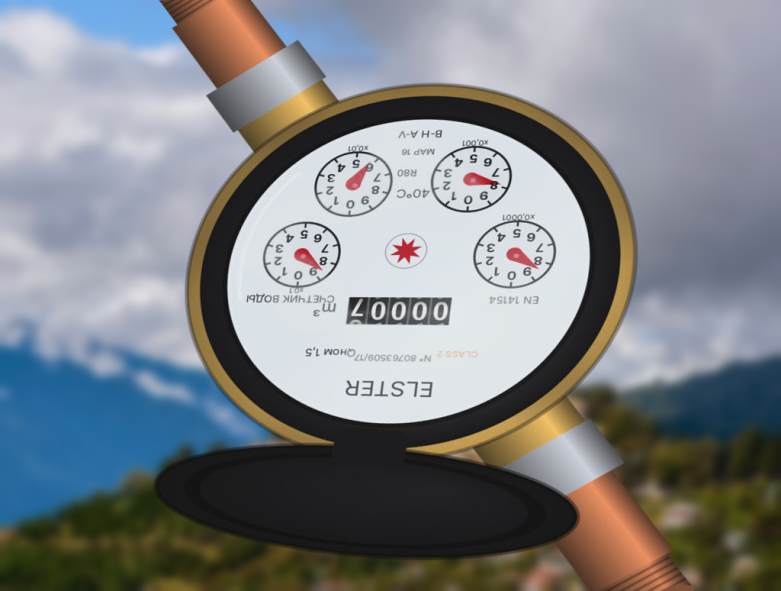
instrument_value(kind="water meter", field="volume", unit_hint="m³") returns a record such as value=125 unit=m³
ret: value=6.8578 unit=m³
